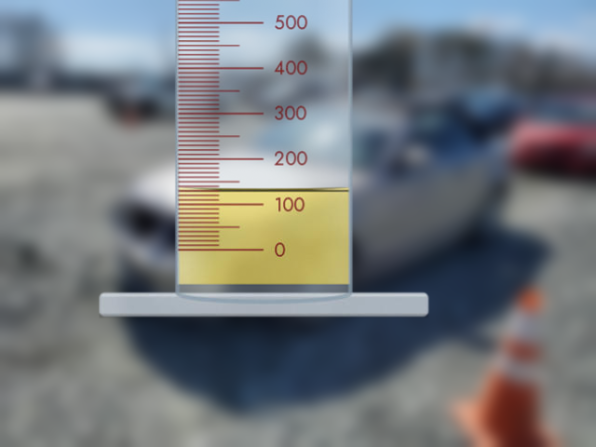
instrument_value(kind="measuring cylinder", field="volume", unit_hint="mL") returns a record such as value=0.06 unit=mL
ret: value=130 unit=mL
